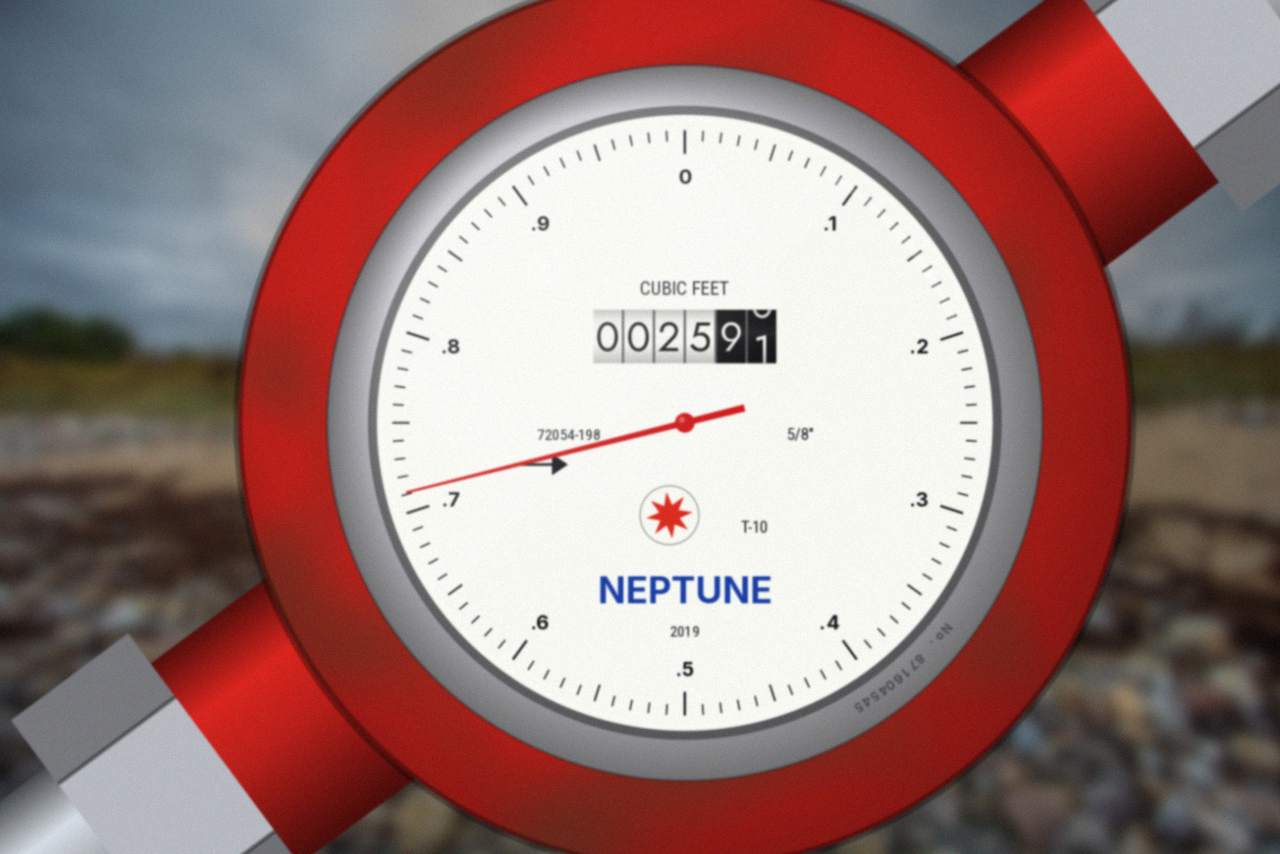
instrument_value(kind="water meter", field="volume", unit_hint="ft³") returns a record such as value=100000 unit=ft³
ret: value=2590.71 unit=ft³
